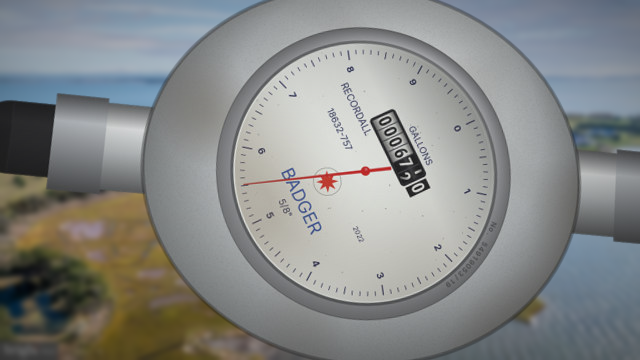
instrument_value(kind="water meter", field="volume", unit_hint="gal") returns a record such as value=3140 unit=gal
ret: value=6715.5 unit=gal
